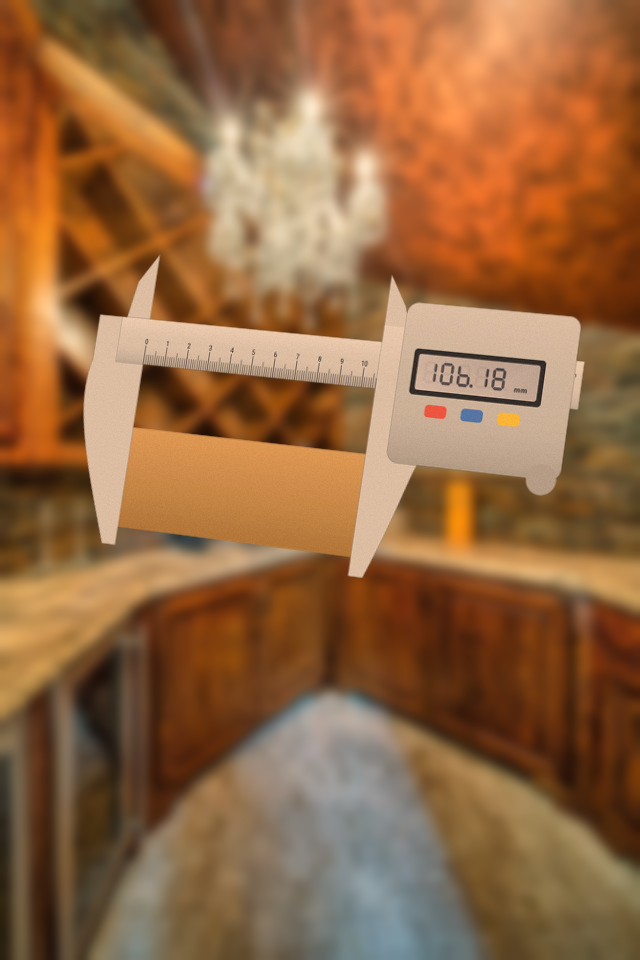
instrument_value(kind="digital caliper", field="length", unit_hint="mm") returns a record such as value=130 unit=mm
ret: value=106.18 unit=mm
